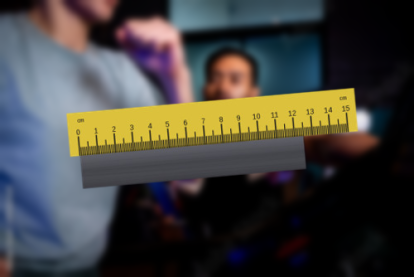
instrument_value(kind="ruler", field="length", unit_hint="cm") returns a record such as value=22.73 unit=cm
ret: value=12.5 unit=cm
